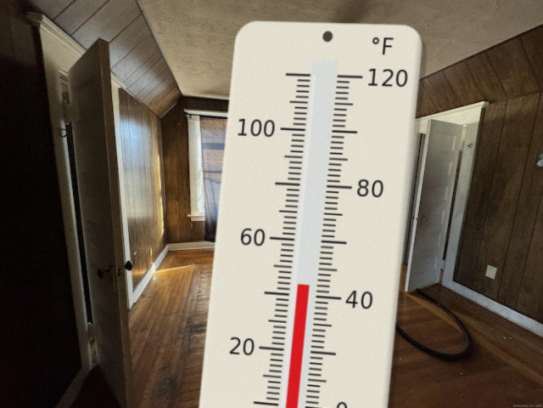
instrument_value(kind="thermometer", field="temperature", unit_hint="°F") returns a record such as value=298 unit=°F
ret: value=44 unit=°F
